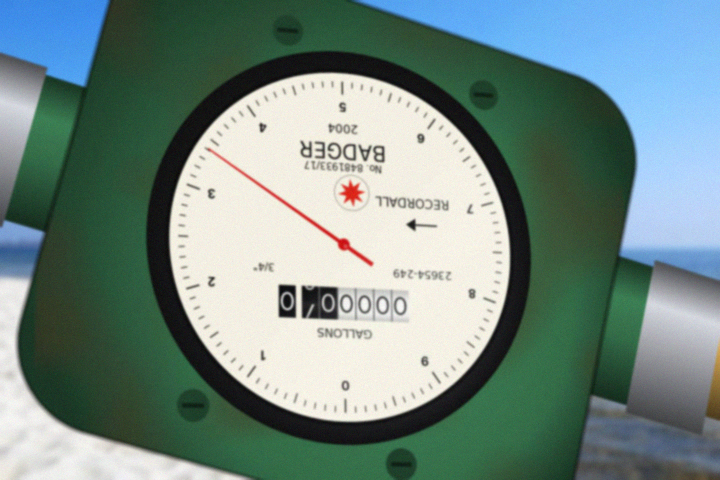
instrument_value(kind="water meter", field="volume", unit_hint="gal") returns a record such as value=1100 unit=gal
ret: value=73.4 unit=gal
